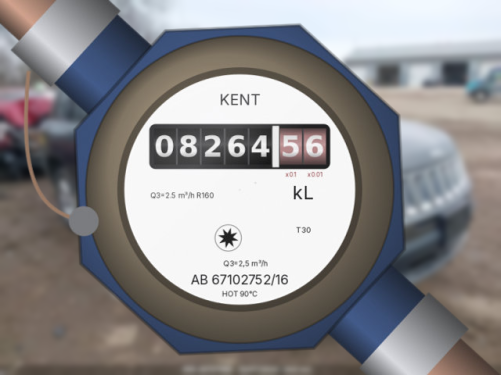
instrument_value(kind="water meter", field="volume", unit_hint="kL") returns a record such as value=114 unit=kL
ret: value=8264.56 unit=kL
